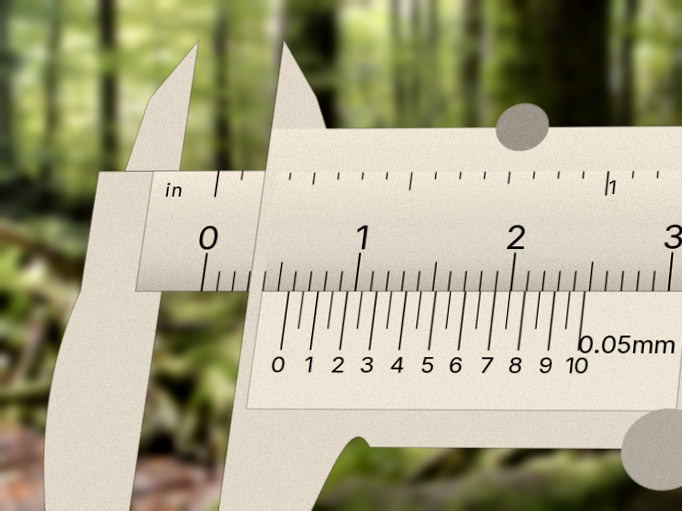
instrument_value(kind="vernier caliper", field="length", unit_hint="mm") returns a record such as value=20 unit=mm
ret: value=5.7 unit=mm
